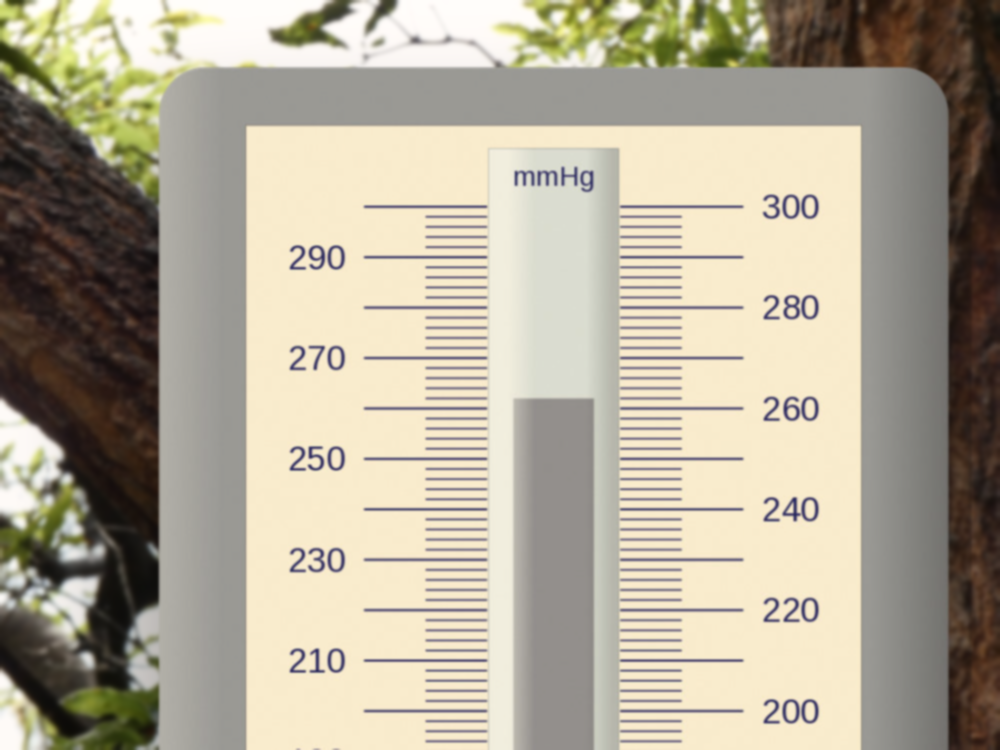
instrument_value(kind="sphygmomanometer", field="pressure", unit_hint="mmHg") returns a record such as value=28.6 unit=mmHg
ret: value=262 unit=mmHg
